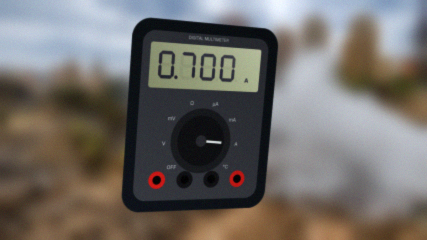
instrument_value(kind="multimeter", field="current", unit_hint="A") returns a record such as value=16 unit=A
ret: value=0.700 unit=A
